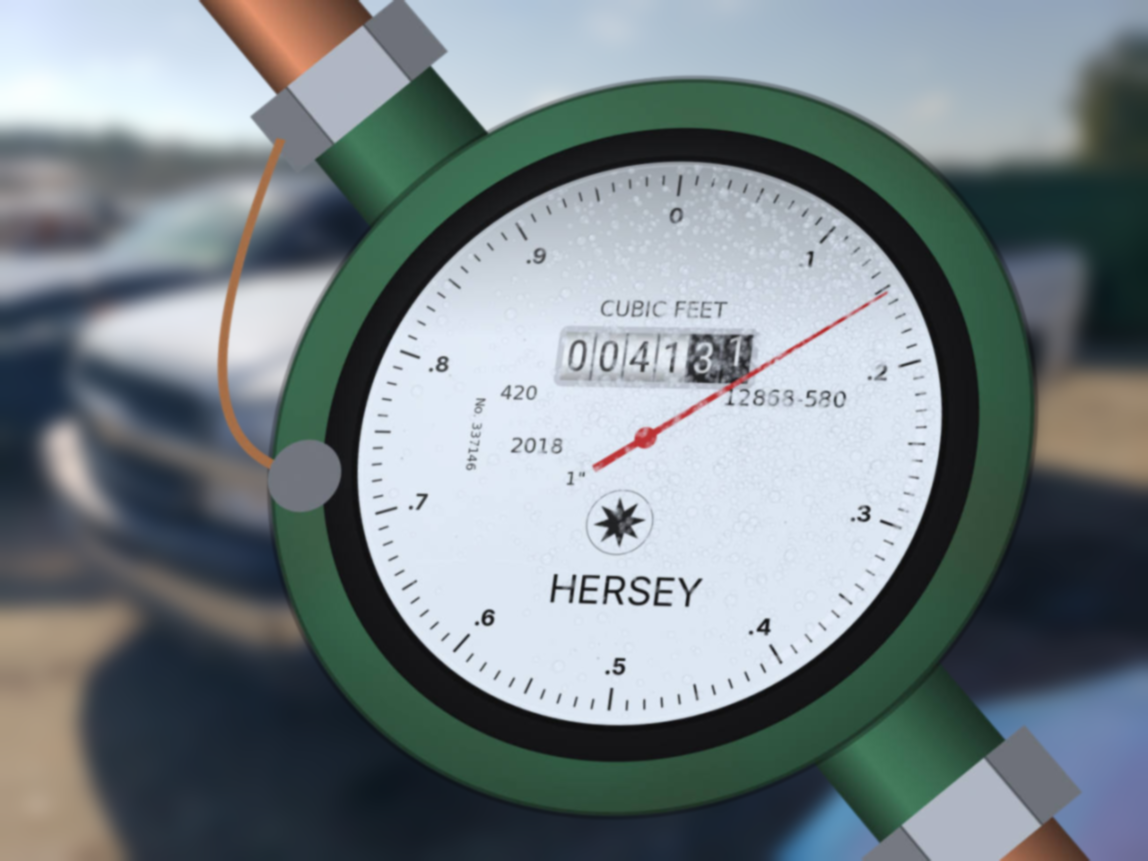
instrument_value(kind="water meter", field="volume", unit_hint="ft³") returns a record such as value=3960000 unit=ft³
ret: value=4131.15 unit=ft³
